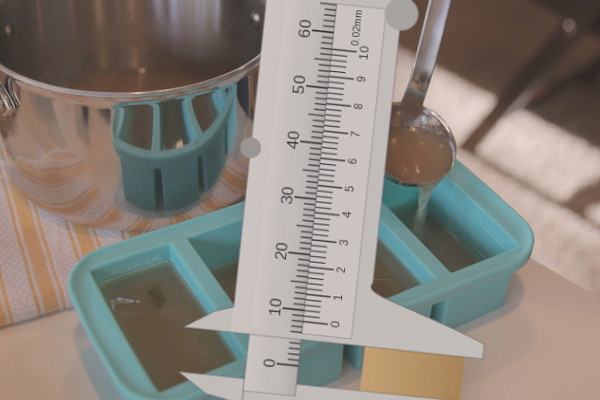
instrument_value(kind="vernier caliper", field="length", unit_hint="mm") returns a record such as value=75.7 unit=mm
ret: value=8.0 unit=mm
